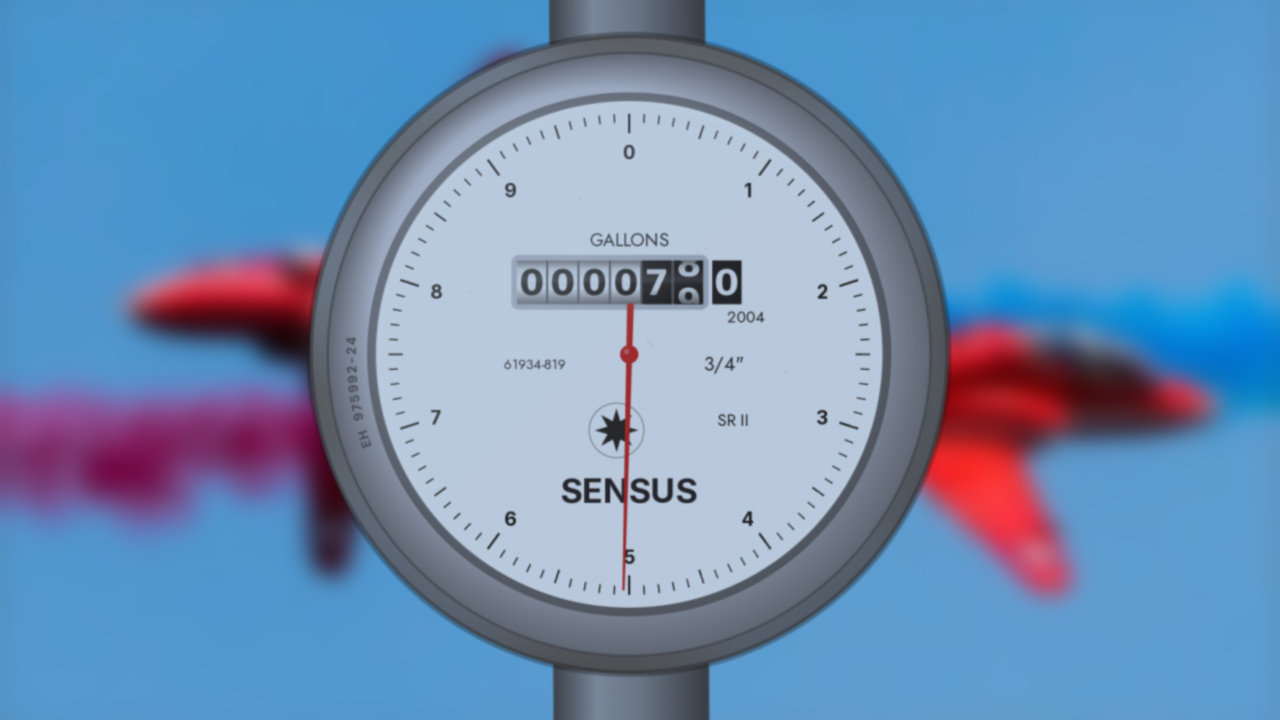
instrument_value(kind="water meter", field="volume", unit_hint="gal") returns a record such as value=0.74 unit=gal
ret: value=785.0 unit=gal
